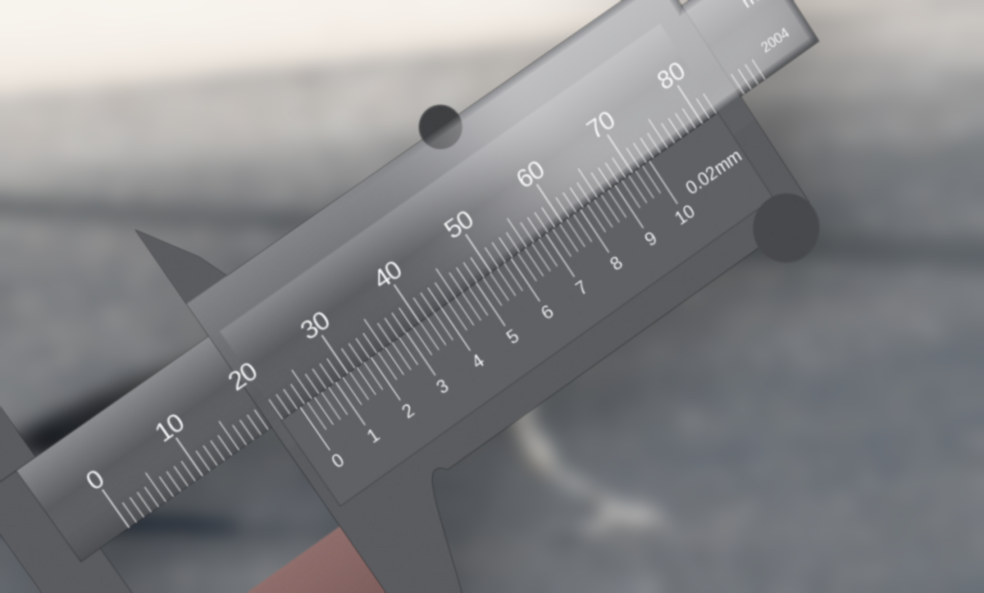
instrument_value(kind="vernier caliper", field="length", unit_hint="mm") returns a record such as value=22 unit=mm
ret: value=23.4 unit=mm
